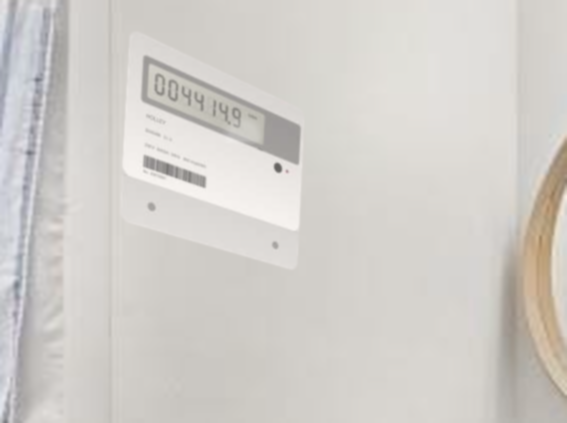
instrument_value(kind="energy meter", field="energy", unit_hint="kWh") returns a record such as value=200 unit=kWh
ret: value=4414.9 unit=kWh
